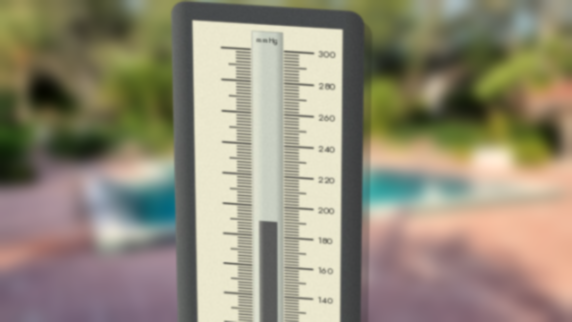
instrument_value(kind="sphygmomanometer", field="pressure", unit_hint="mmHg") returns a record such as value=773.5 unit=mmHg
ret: value=190 unit=mmHg
